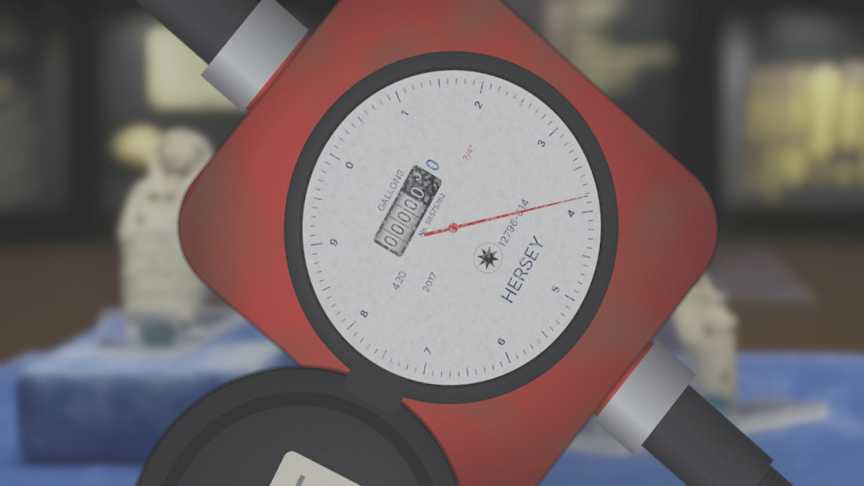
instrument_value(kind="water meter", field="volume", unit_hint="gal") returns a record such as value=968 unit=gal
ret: value=33.8 unit=gal
